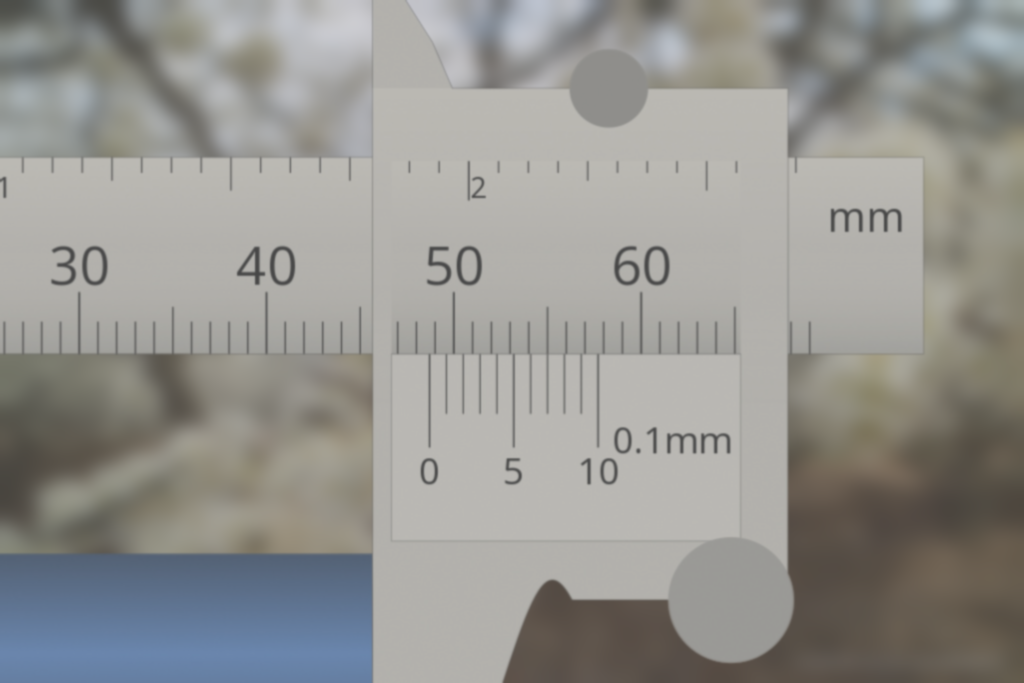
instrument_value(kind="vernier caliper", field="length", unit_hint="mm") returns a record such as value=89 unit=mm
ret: value=48.7 unit=mm
